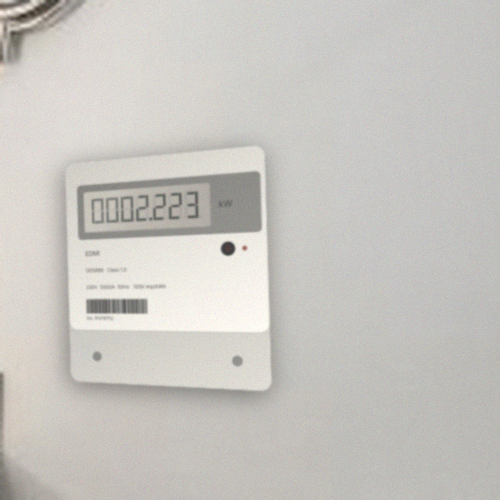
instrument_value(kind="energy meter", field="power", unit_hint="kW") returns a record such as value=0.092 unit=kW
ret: value=2.223 unit=kW
